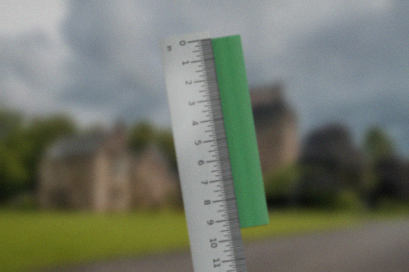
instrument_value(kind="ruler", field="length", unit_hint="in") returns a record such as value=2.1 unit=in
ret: value=9.5 unit=in
